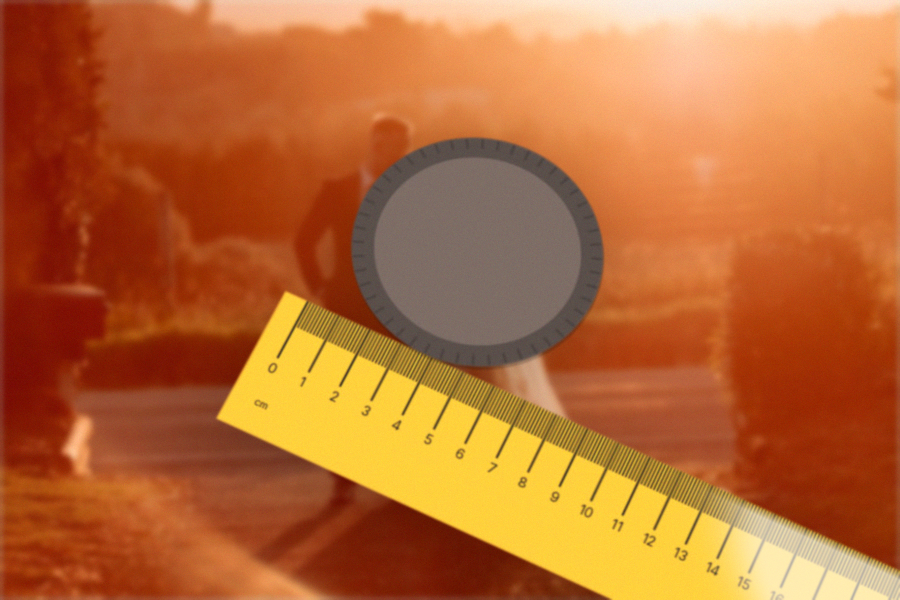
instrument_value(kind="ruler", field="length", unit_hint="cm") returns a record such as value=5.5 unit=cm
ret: value=7.5 unit=cm
